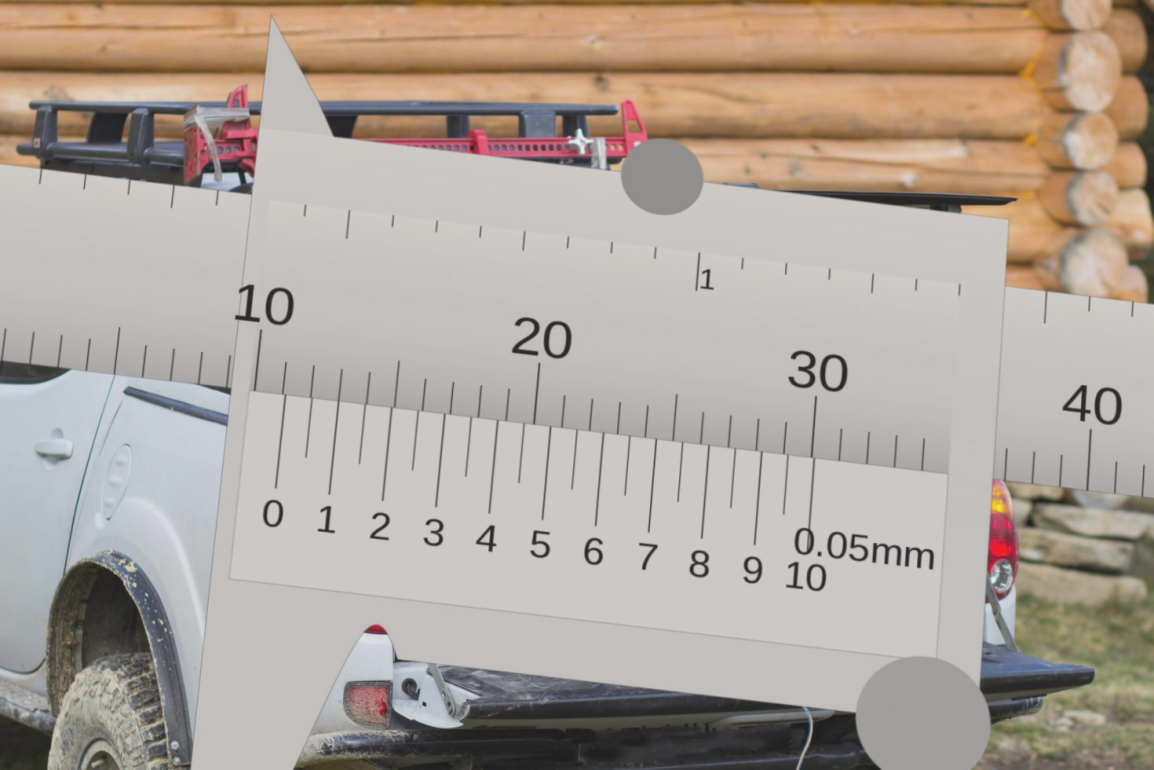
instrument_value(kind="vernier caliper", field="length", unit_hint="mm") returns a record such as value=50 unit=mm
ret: value=11.10 unit=mm
